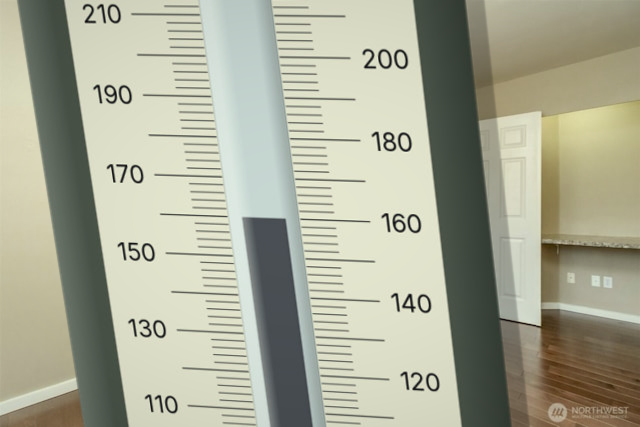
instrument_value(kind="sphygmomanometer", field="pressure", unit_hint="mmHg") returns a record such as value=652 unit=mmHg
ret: value=160 unit=mmHg
